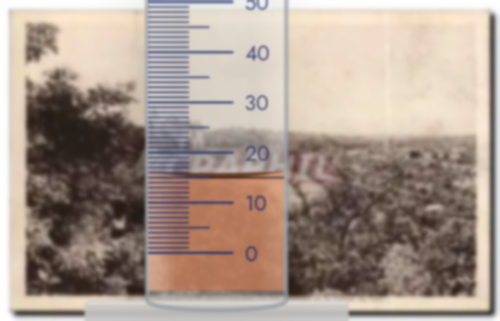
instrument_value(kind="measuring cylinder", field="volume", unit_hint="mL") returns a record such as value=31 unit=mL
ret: value=15 unit=mL
